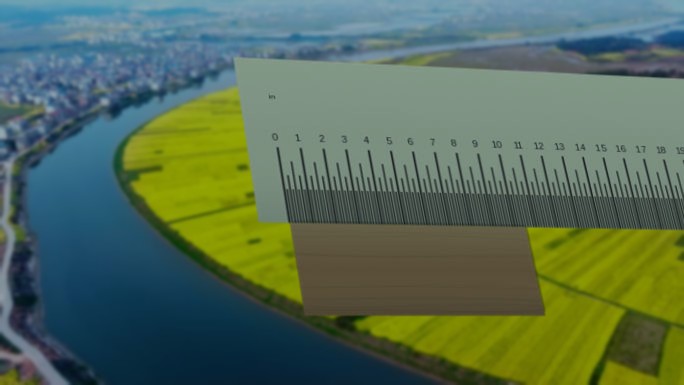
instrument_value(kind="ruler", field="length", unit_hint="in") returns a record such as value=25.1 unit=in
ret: value=10.5 unit=in
